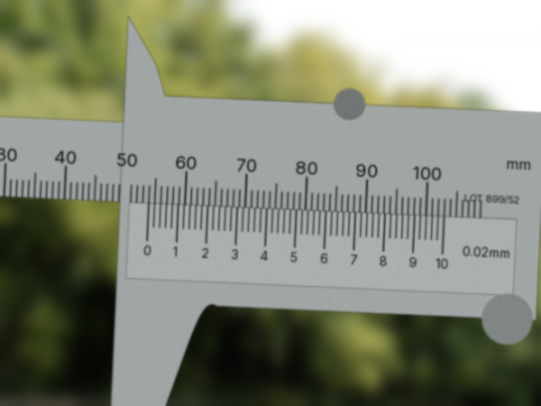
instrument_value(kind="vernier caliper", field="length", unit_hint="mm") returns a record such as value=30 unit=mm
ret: value=54.0 unit=mm
